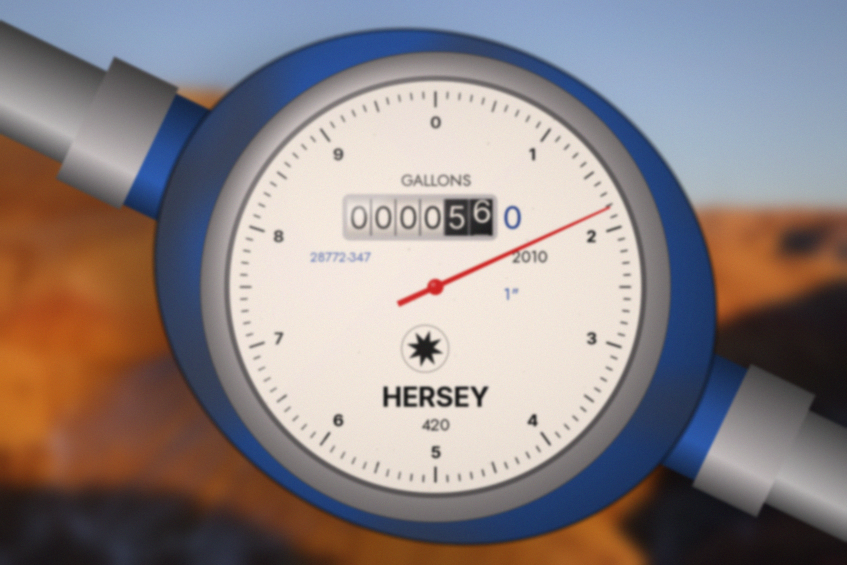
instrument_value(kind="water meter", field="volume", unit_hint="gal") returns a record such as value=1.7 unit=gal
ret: value=561.8 unit=gal
